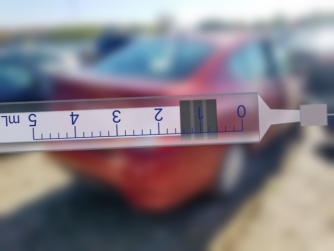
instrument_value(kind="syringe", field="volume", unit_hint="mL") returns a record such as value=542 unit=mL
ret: value=0.6 unit=mL
